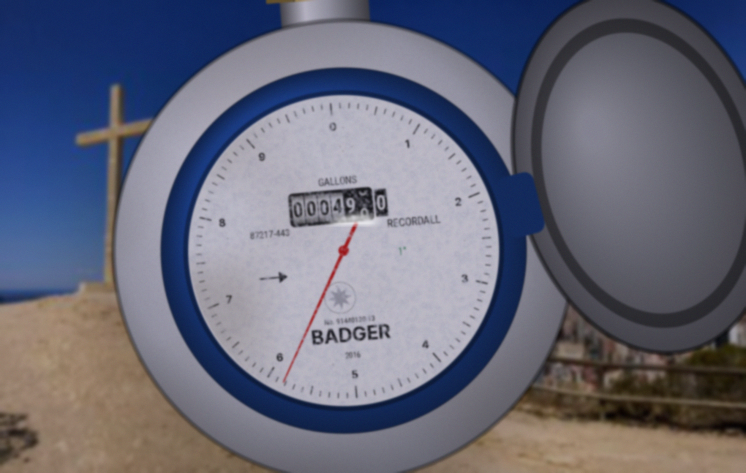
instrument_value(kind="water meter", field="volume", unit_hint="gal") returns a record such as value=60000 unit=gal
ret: value=4985.8 unit=gal
